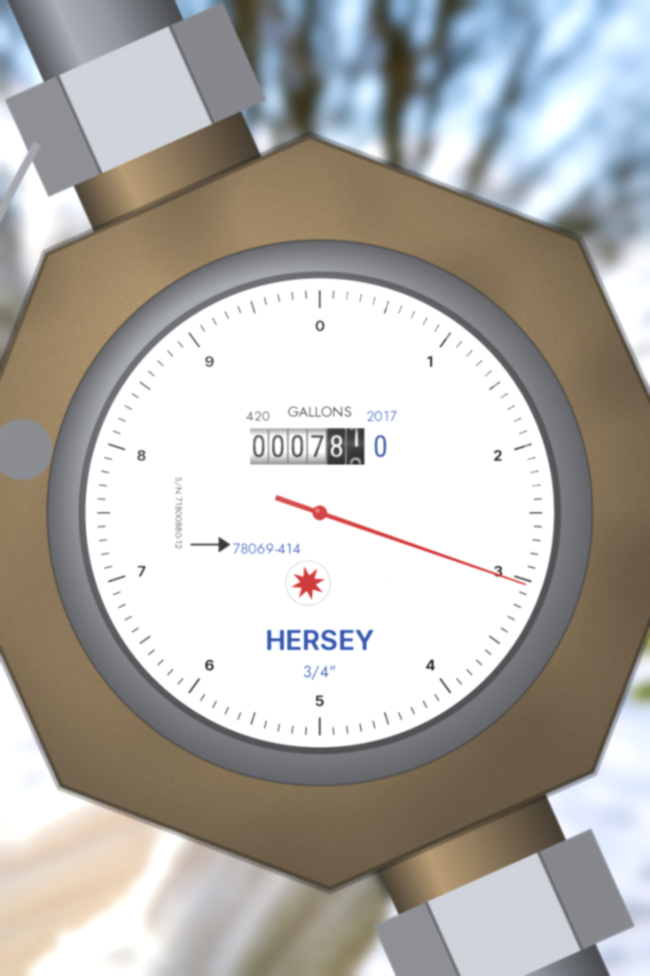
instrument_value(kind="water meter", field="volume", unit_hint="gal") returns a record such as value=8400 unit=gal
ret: value=7813.0 unit=gal
